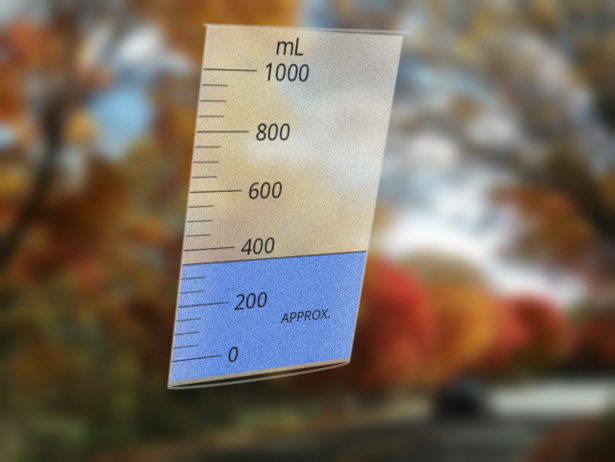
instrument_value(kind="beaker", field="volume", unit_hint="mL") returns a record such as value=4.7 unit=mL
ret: value=350 unit=mL
